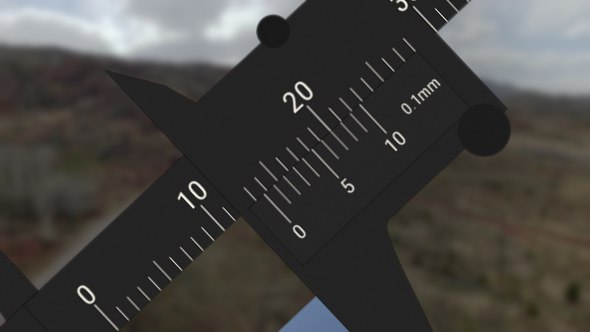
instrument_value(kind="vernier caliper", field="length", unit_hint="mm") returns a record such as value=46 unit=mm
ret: value=13.7 unit=mm
